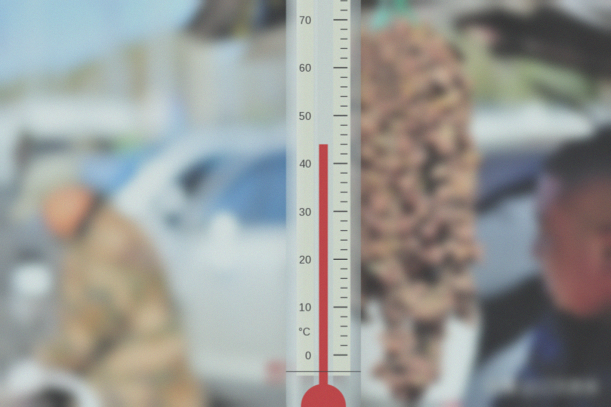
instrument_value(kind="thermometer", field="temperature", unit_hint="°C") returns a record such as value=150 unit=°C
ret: value=44 unit=°C
